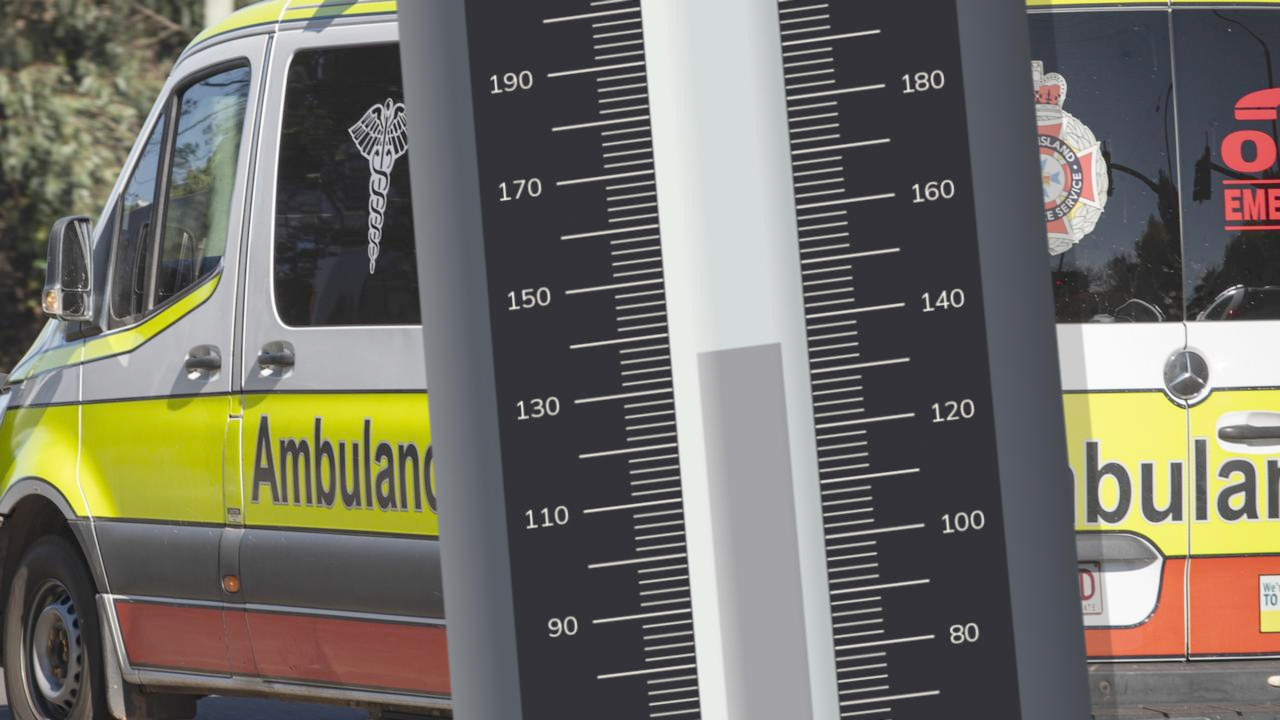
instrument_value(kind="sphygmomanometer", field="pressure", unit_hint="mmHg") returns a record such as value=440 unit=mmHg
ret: value=136 unit=mmHg
